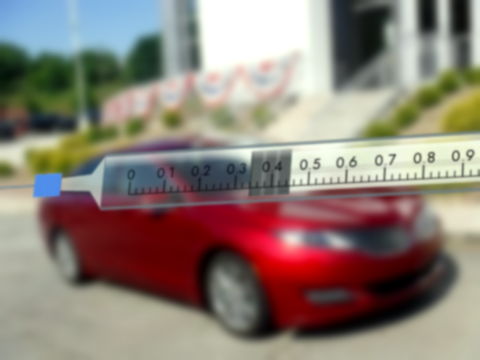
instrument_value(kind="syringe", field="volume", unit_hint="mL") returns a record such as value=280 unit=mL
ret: value=0.34 unit=mL
